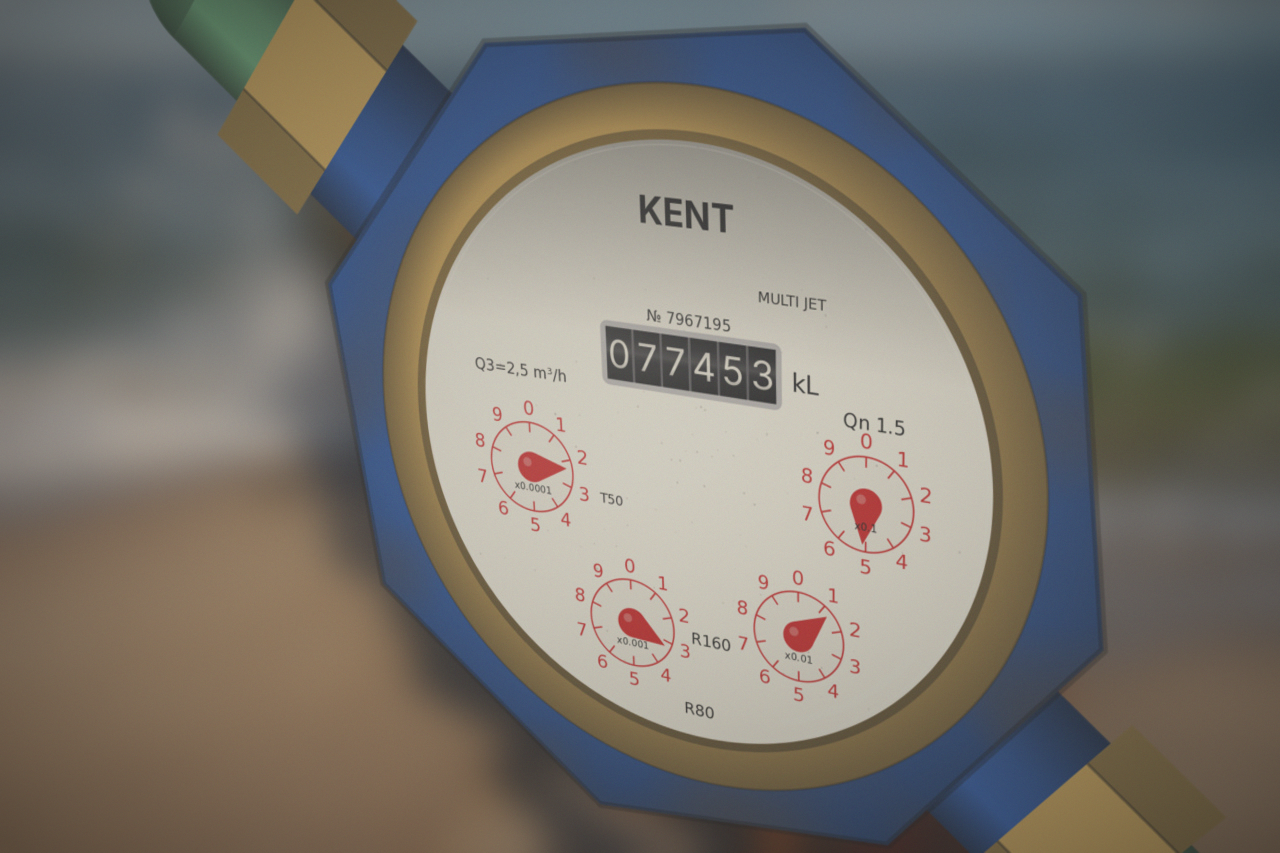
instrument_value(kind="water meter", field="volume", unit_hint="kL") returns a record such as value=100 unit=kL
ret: value=77453.5132 unit=kL
